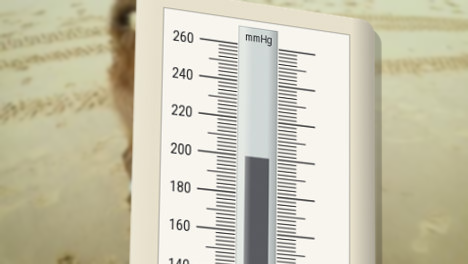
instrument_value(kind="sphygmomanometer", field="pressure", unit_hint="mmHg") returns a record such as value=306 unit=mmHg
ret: value=200 unit=mmHg
